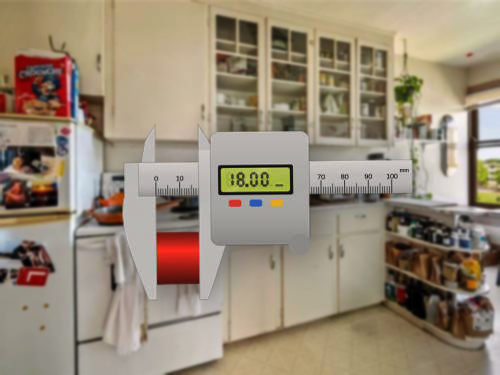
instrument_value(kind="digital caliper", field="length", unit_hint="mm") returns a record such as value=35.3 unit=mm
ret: value=18.00 unit=mm
